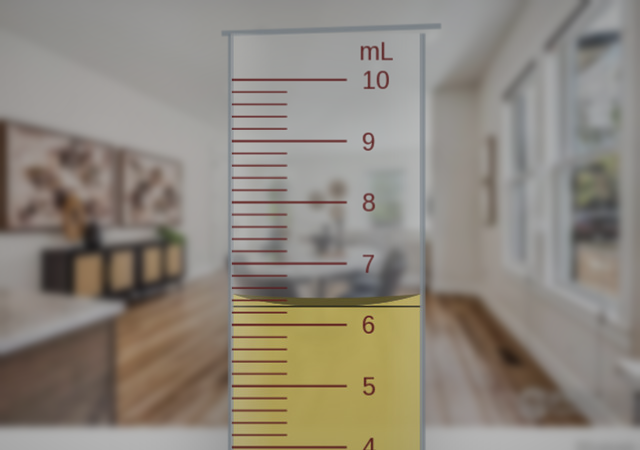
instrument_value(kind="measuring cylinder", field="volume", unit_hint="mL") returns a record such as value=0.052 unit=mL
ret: value=6.3 unit=mL
